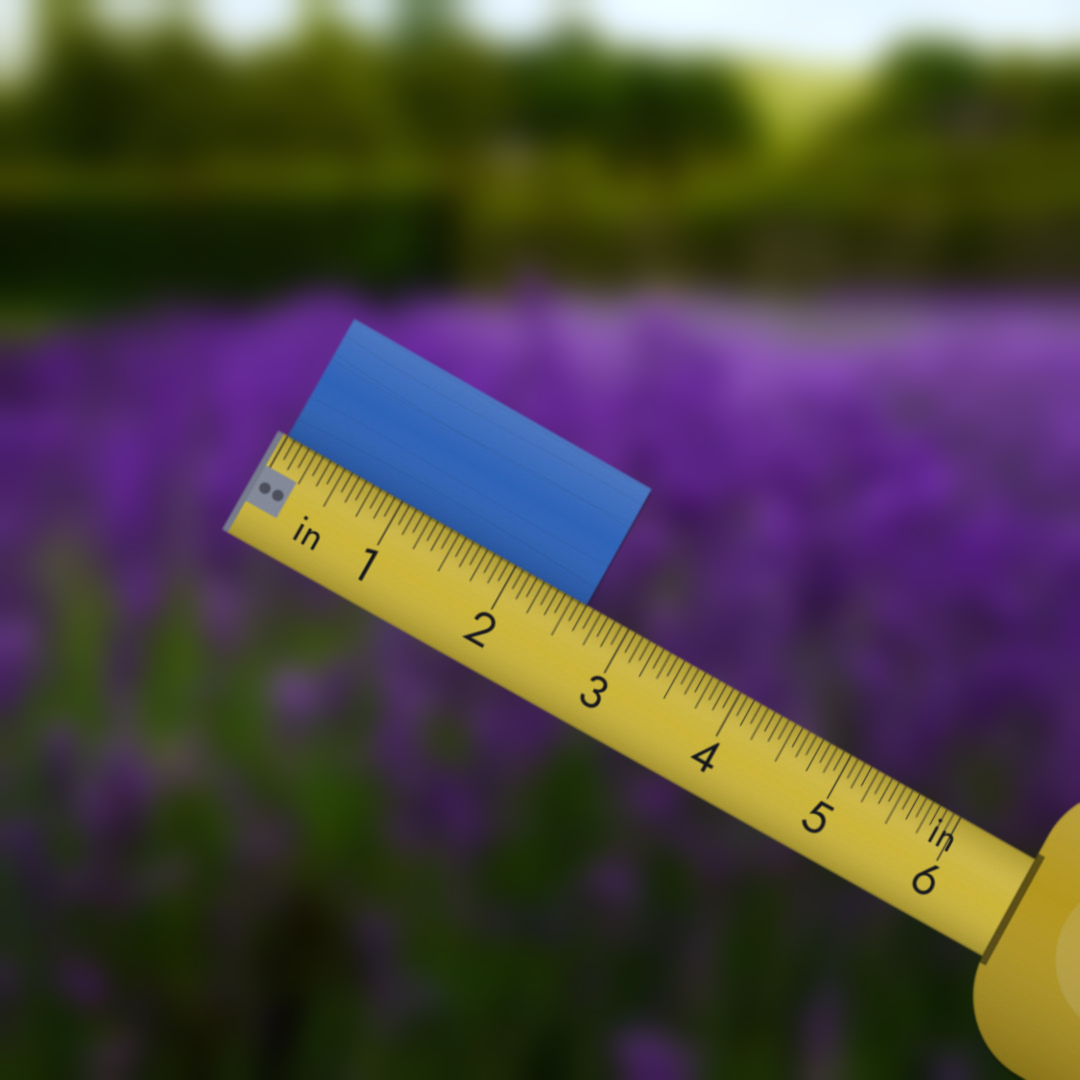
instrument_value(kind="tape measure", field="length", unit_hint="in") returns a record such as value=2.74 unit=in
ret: value=2.625 unit=in
